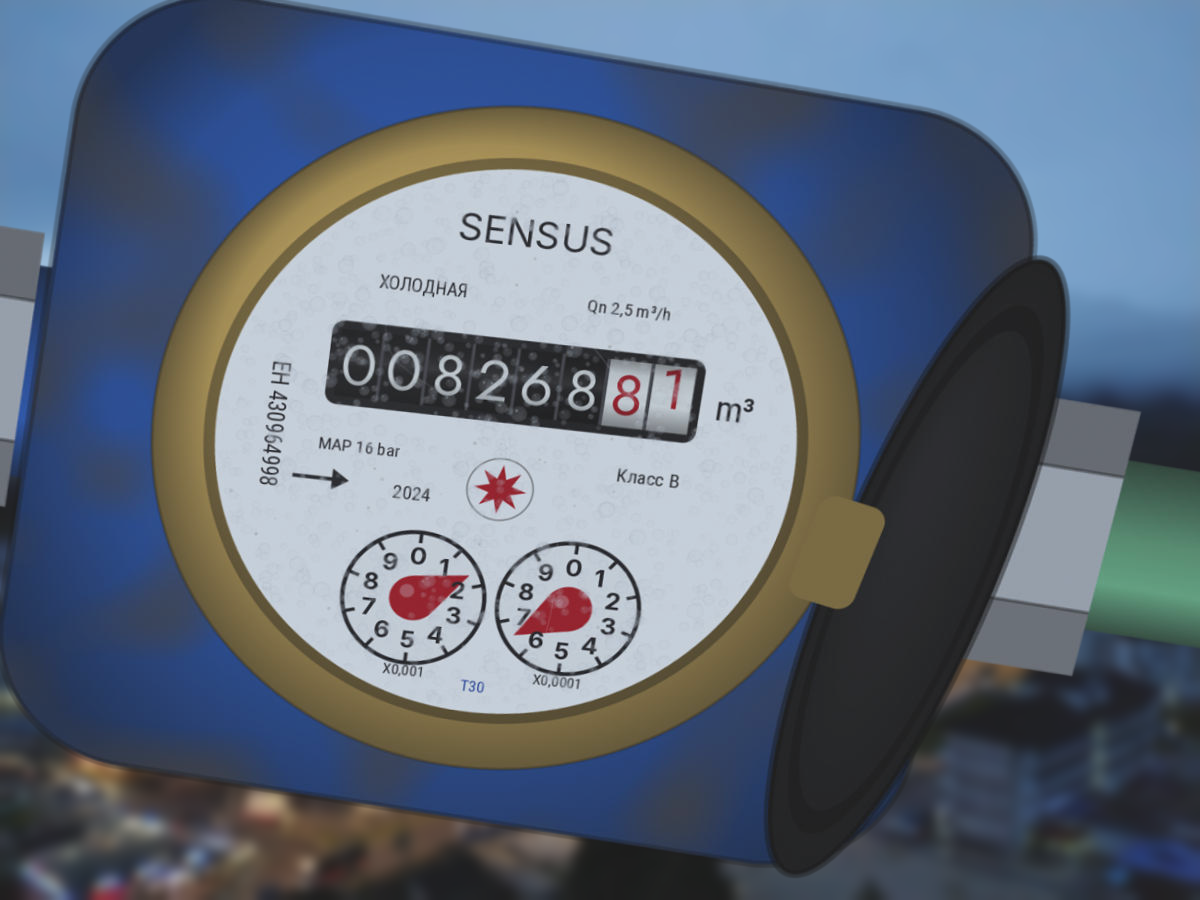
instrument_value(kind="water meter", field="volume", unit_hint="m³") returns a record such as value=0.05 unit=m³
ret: value=8268.8116 unit=m³
